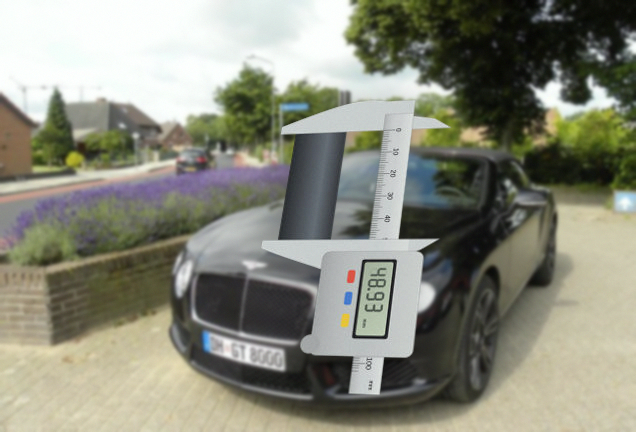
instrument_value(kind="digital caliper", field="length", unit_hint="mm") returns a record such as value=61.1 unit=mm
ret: value=48.93 unit=mm
